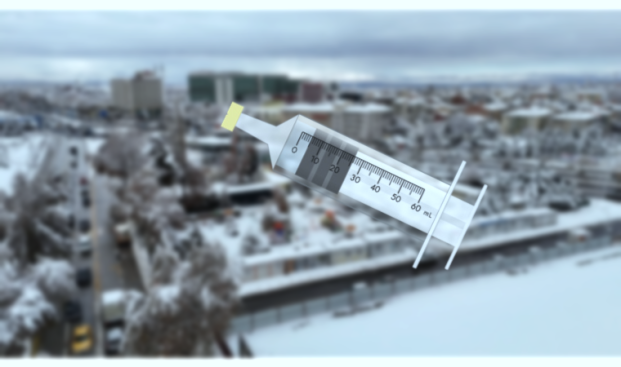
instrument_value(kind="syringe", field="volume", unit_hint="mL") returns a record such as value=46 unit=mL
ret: value=5 unit=mL
